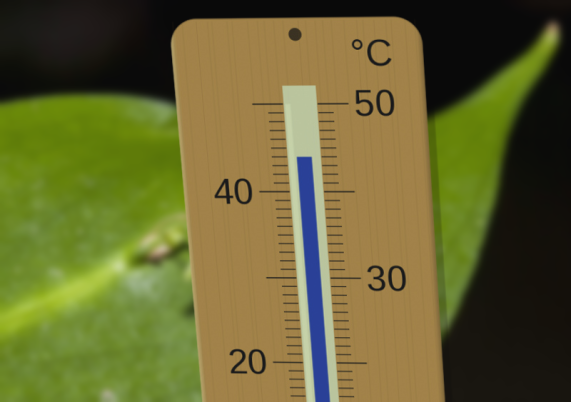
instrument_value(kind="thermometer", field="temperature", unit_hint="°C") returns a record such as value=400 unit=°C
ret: value=44 unit=°C
